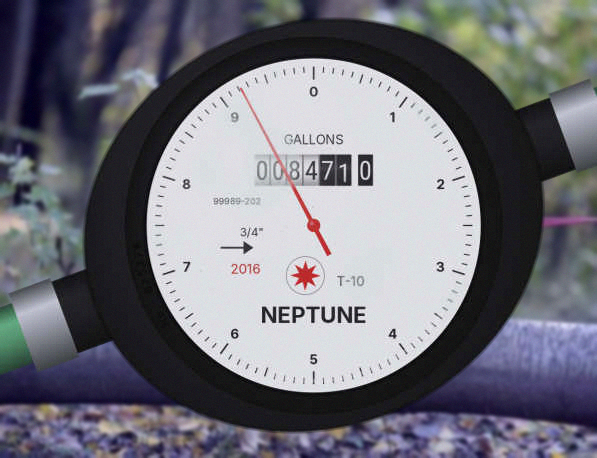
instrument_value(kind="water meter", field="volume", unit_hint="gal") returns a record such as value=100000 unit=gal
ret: value=84709.2 unit=gal
